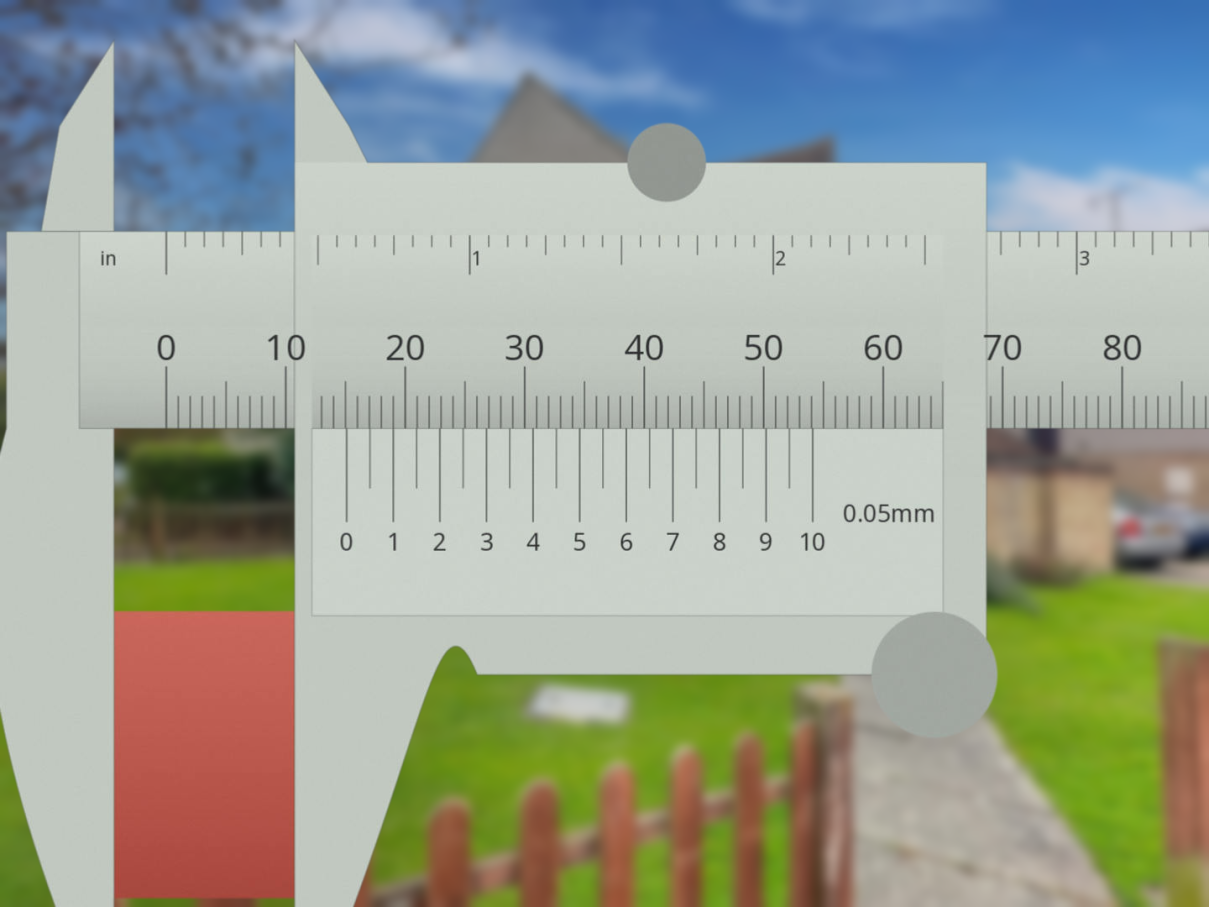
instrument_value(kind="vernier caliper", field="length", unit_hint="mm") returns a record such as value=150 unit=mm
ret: value=15.1 unit=mm
